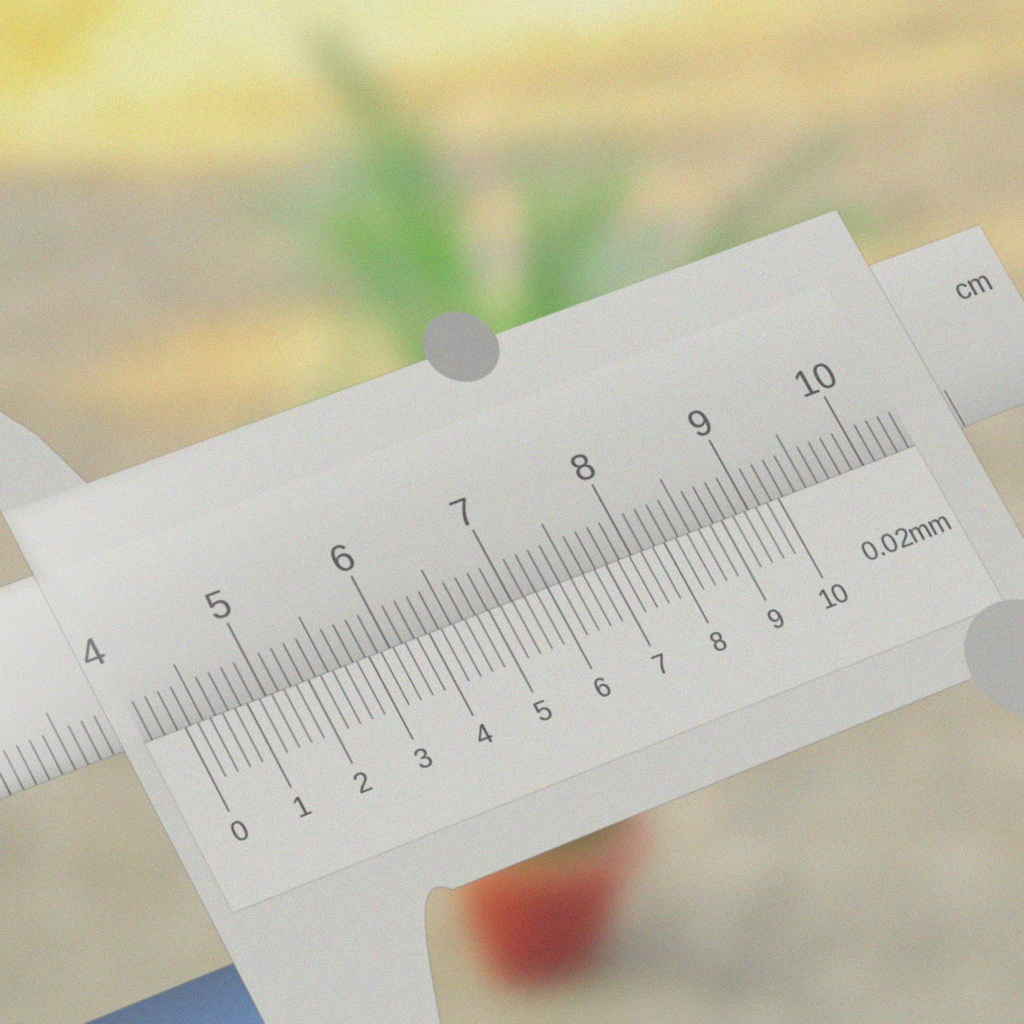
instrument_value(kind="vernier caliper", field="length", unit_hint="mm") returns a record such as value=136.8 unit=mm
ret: value=43.6 unit=mm
